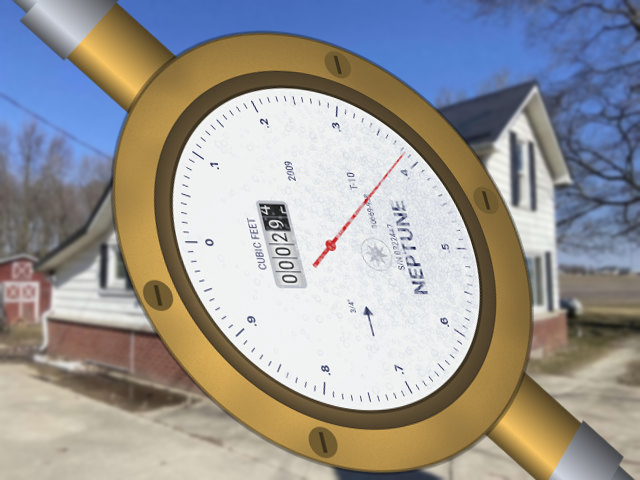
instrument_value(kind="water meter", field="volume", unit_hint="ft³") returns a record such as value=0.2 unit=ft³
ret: value=294.38 unit=ft³
